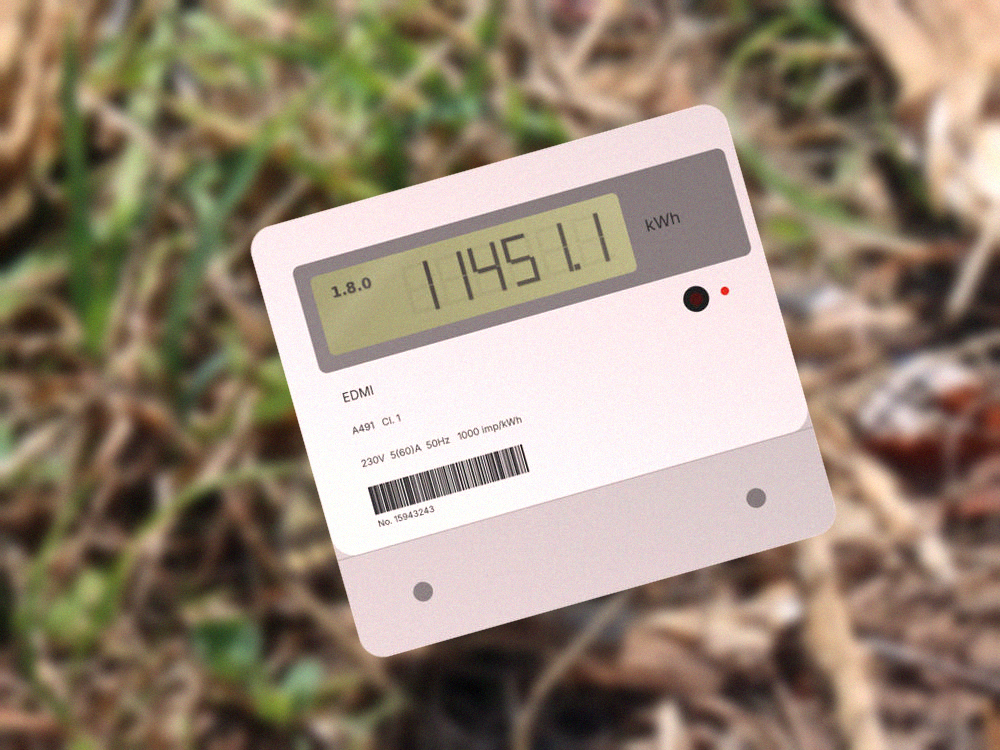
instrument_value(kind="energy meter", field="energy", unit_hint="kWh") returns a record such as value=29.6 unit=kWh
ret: value=11451.1 unit=kWh
